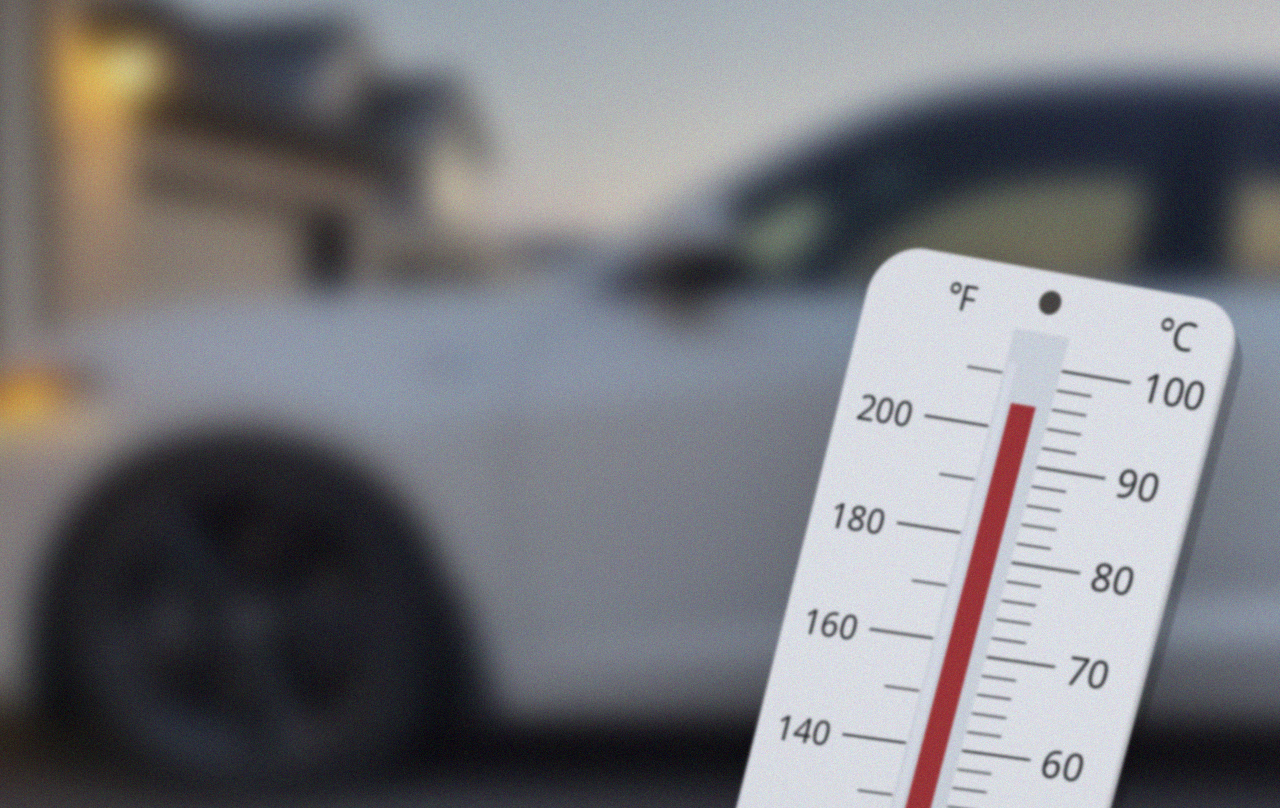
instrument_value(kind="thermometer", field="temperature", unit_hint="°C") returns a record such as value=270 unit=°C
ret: value=96 unit=°C
